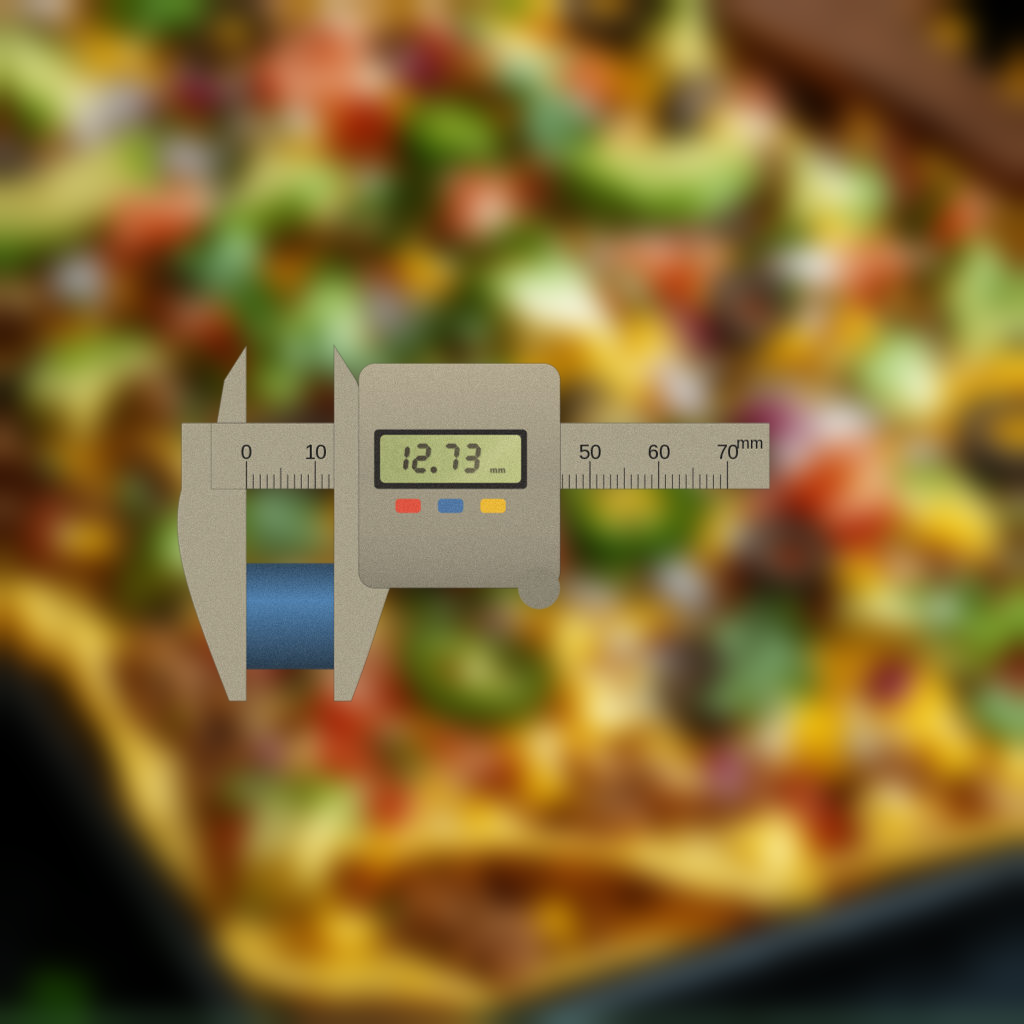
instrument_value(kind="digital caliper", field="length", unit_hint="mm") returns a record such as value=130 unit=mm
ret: value=12.73 unit=mm
